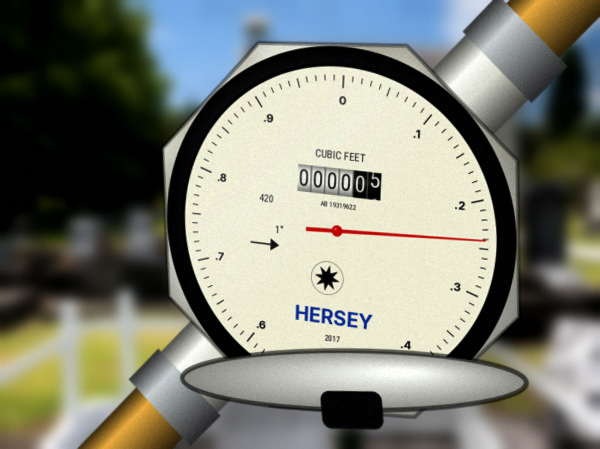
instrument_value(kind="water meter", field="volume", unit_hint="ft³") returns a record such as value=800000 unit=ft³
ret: value=5.24 unit=ft³
